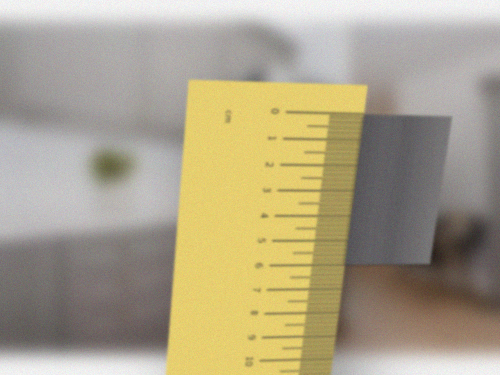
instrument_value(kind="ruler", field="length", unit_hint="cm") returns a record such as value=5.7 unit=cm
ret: value=6 unit=cm
